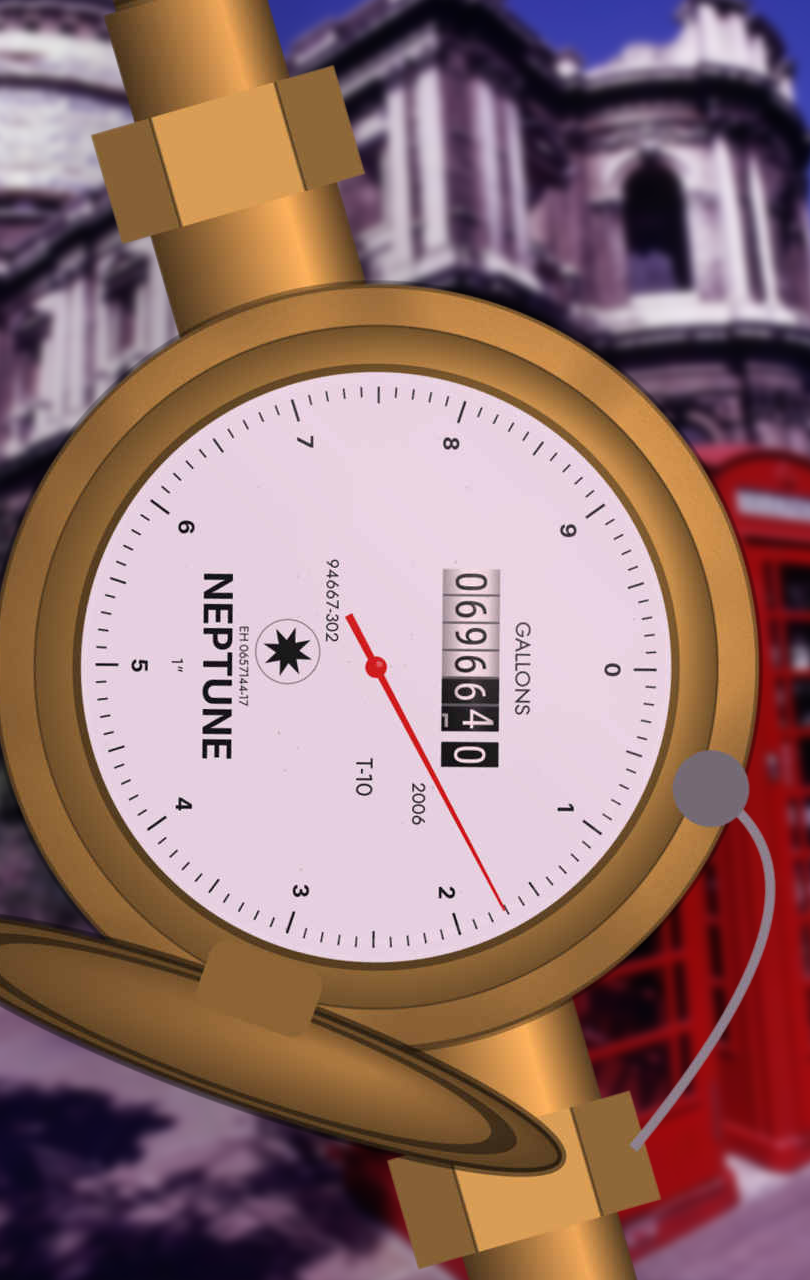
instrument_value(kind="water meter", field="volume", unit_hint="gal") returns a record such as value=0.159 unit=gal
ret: value=696641.7 unit=gal
